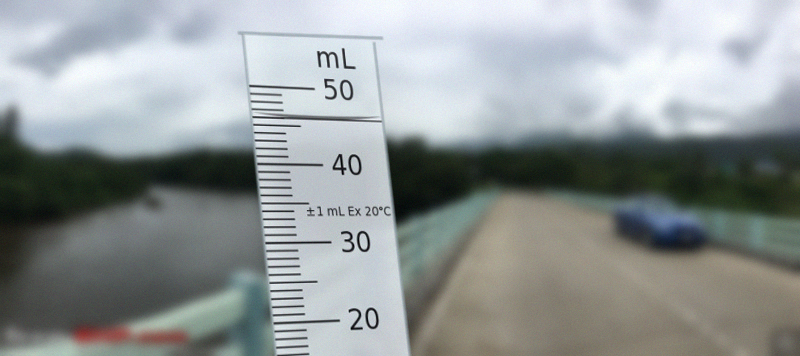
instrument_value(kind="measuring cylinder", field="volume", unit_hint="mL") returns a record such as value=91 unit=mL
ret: value=46 unit=mL
